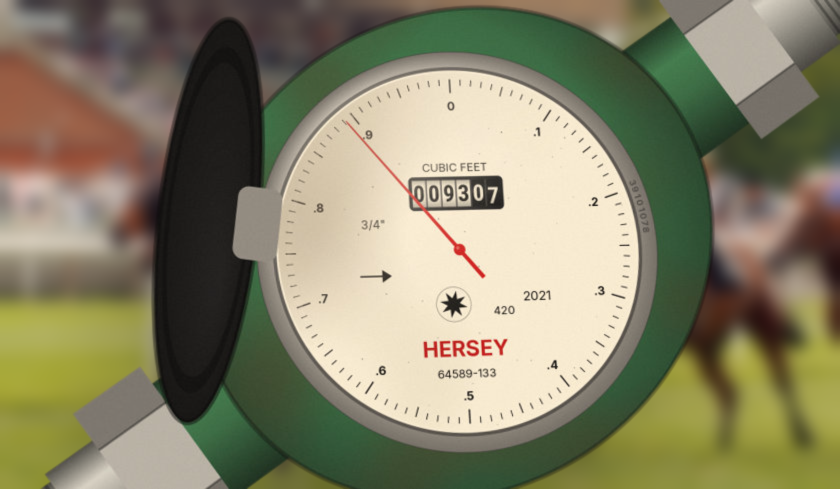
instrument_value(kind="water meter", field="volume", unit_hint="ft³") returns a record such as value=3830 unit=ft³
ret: value=9306.89 unit=ft³
